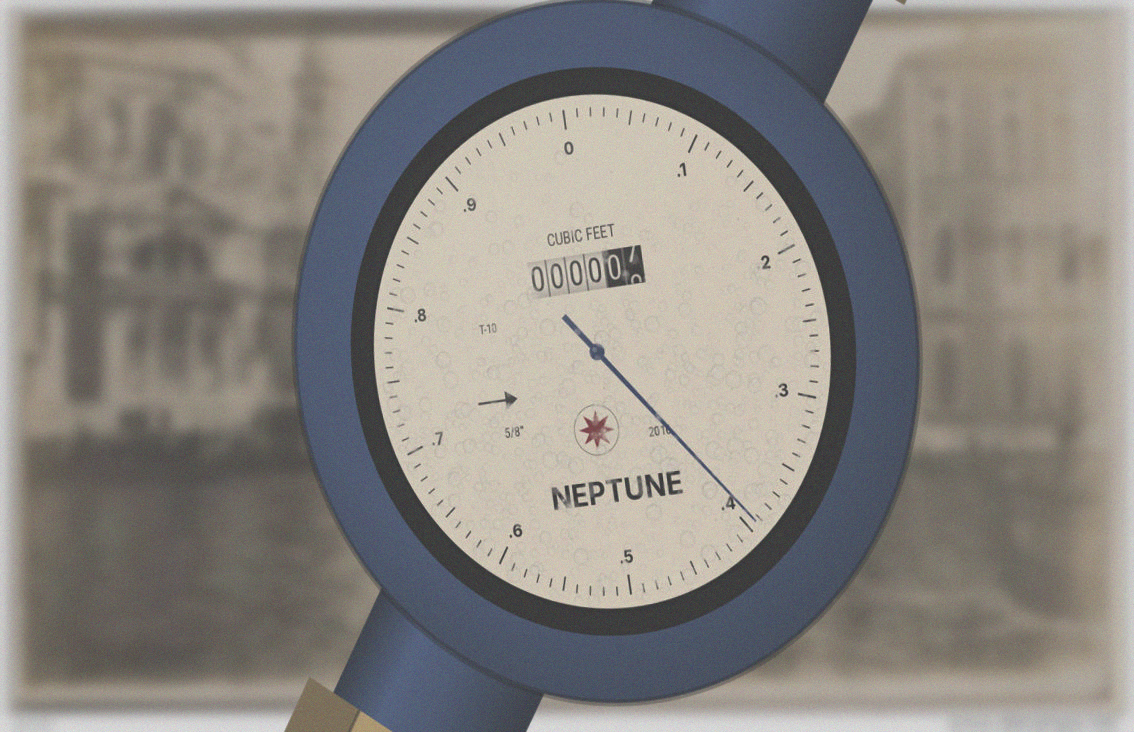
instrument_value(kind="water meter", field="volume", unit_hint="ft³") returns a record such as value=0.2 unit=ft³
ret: value=7.39 unit=ft³
